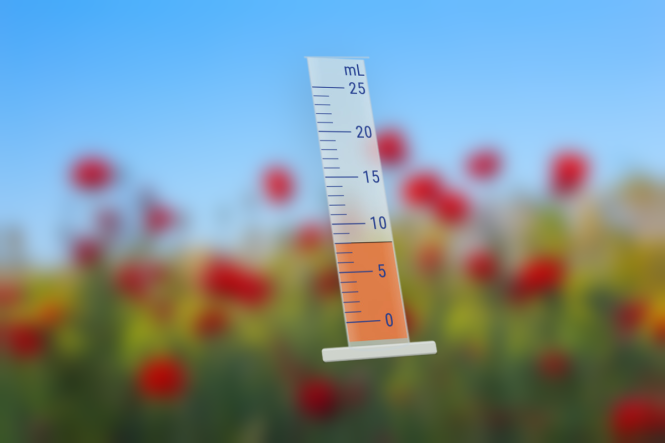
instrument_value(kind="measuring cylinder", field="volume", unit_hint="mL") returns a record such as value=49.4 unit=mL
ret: value=8 unit=mL
